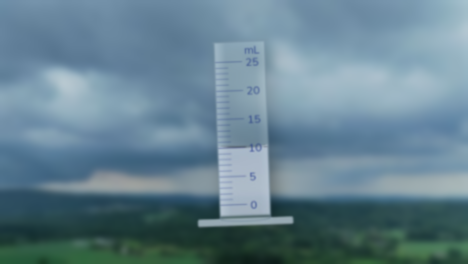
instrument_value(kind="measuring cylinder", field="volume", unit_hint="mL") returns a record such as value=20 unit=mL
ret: value=10 unit=mL
